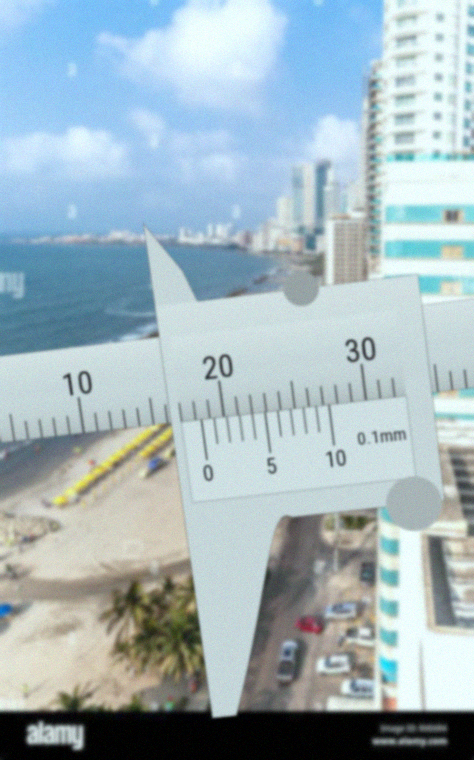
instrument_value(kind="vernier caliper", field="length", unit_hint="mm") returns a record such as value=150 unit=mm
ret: value=18.4 unit=mm
